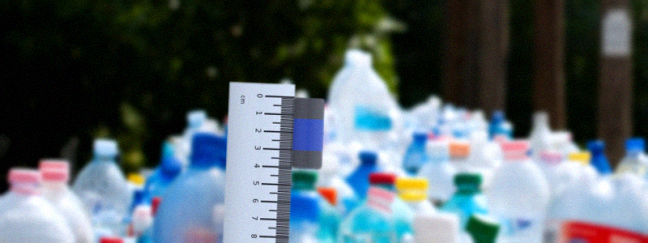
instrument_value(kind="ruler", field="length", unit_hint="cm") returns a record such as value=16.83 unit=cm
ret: value=4 unit=cm
